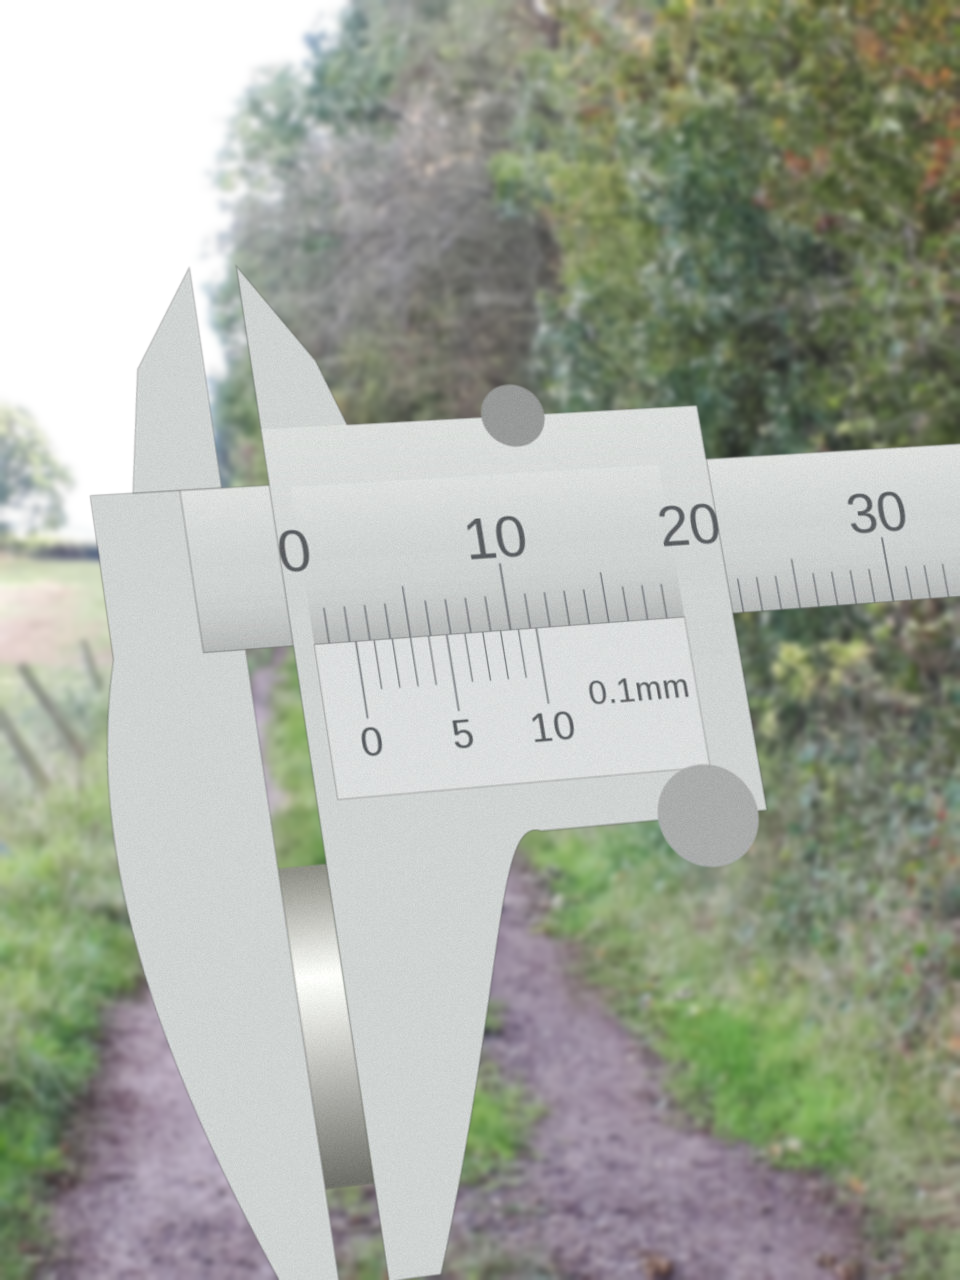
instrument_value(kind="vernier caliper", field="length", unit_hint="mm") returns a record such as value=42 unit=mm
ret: value=2.3 unit=mm
